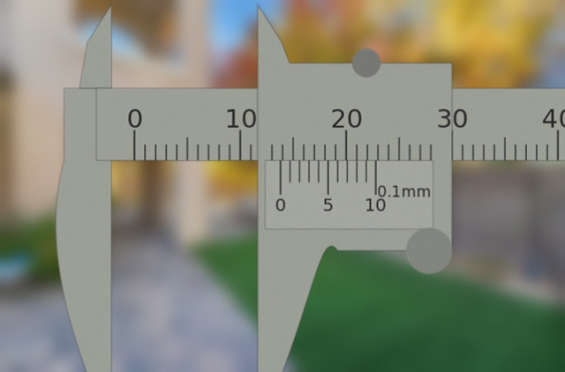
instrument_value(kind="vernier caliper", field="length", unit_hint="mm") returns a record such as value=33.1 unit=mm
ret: value=13.8 unit=mm
